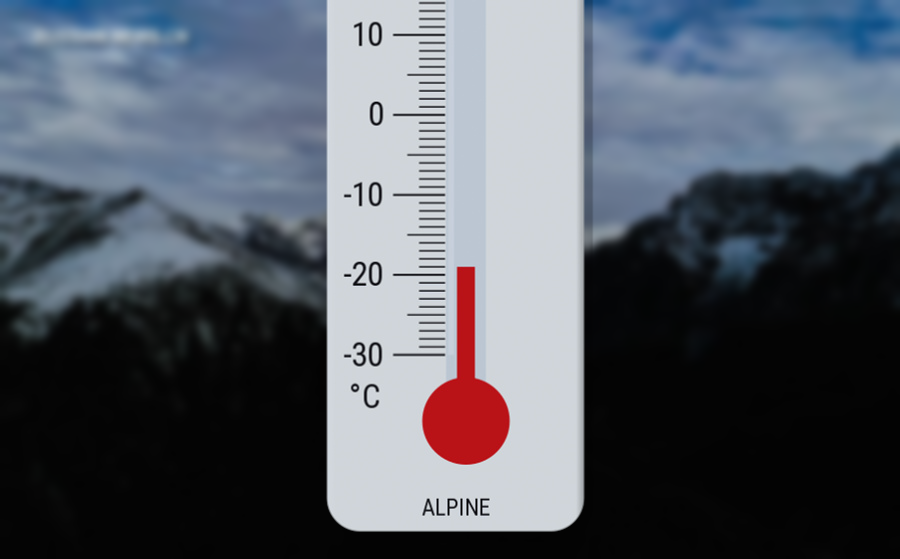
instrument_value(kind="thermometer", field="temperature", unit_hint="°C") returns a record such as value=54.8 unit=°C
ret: value=-19 unit=°C
